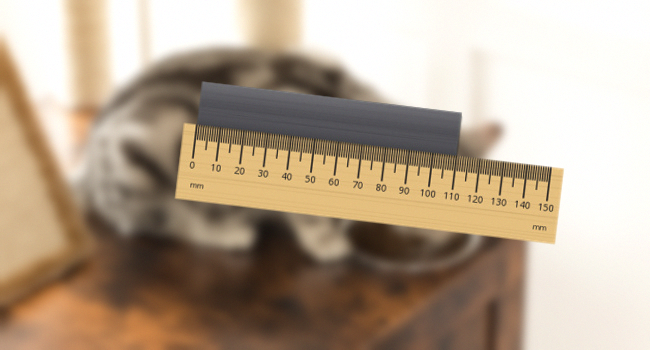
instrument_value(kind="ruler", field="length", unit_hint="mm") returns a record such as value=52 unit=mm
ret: value=110 unit=mm
